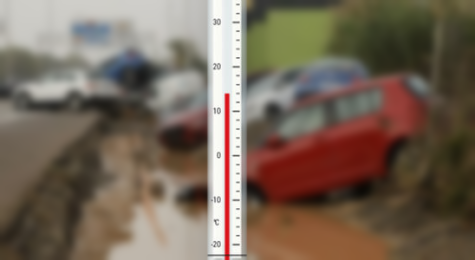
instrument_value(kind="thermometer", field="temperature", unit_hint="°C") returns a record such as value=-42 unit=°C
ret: value=14 unit=°C
